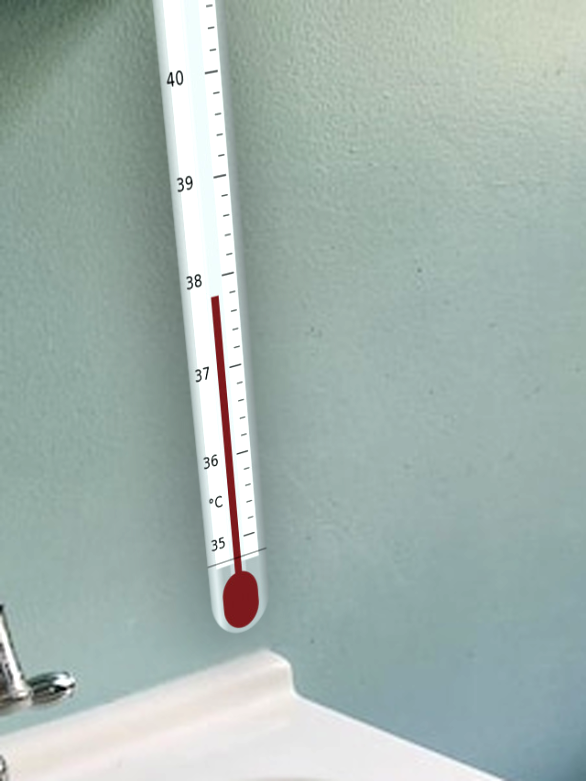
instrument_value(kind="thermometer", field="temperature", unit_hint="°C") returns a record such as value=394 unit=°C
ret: value=37.8 unit=°C
